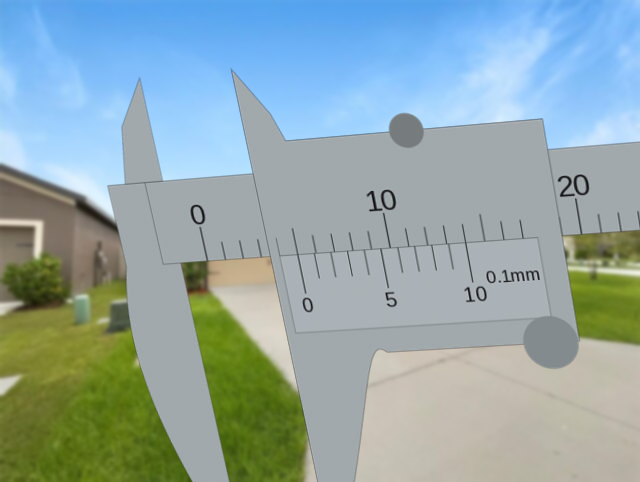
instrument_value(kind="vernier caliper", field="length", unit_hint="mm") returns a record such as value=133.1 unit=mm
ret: value=5.0 unit=mm
